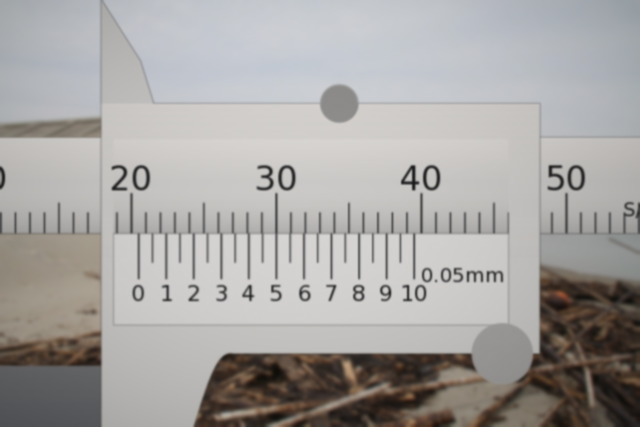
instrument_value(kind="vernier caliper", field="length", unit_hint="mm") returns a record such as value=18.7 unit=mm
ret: value=20.5 unit=mm
